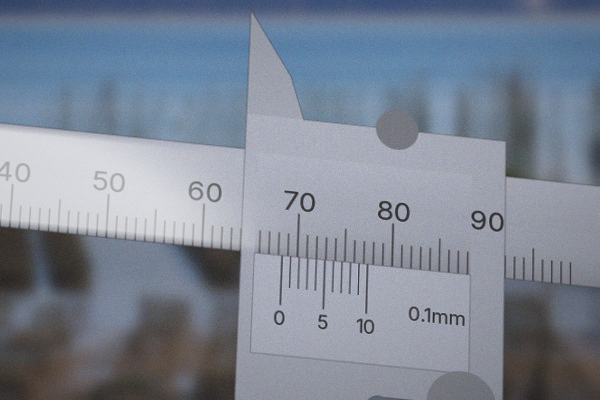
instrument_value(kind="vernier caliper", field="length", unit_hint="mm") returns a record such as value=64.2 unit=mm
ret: value=68.4 unit=mm
